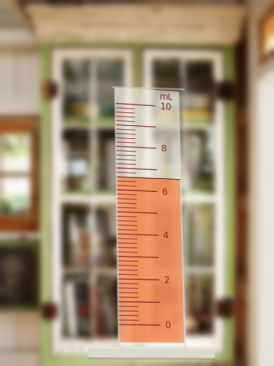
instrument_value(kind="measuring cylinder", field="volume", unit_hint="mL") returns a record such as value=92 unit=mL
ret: value=6.6 unit=mL
